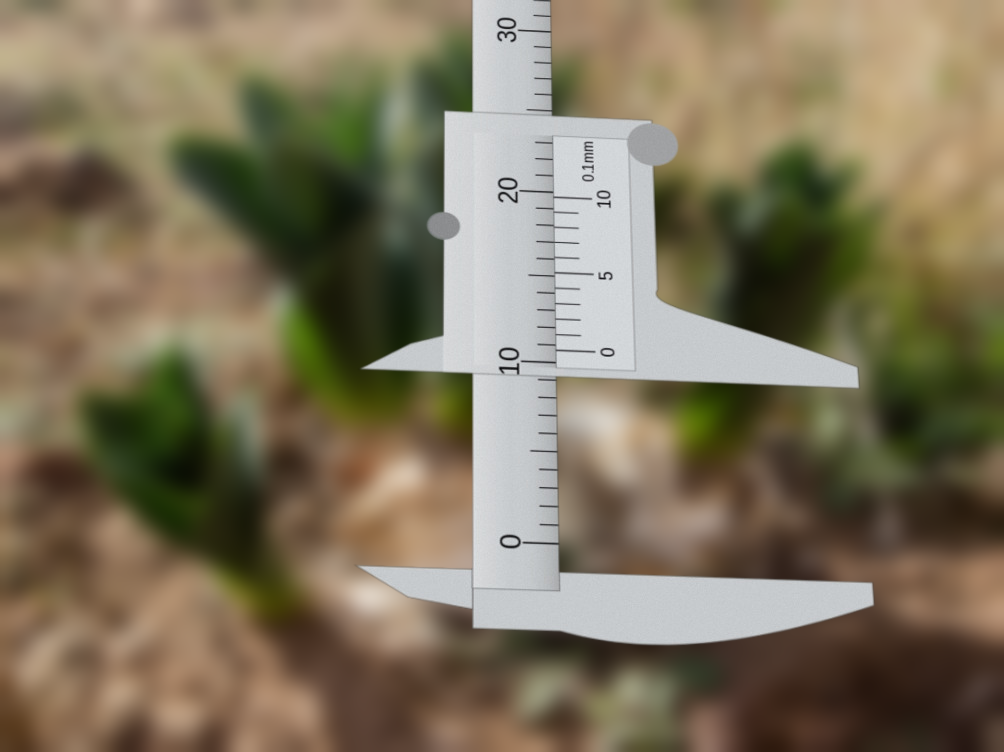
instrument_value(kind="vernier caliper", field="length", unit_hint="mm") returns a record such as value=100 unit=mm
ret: value=10.7 unit=mm
